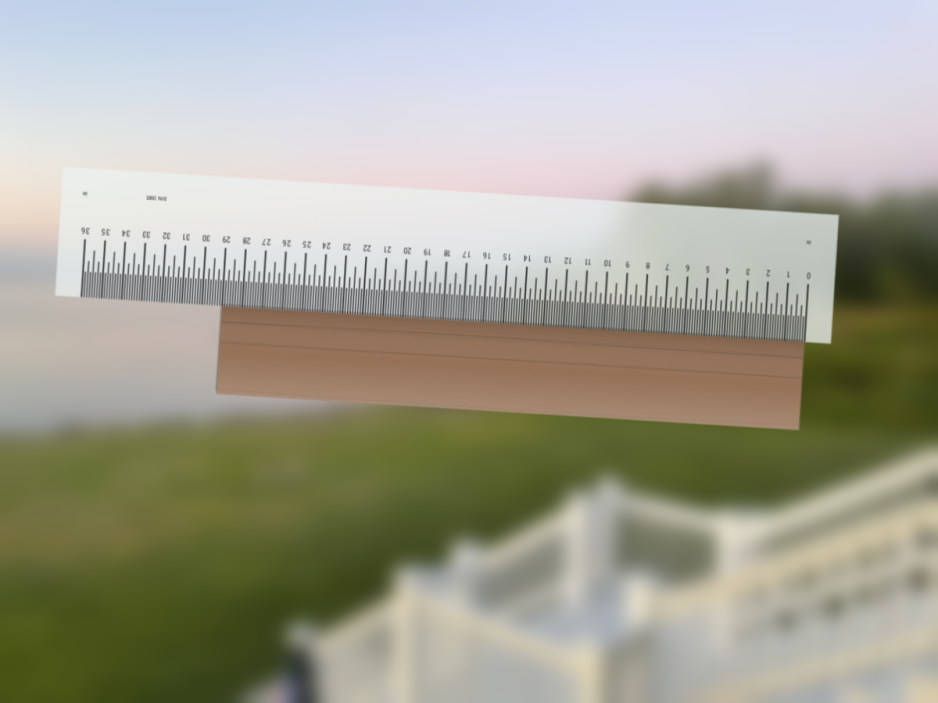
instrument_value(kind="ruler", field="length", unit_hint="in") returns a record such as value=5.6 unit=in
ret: value=29 unit=in
